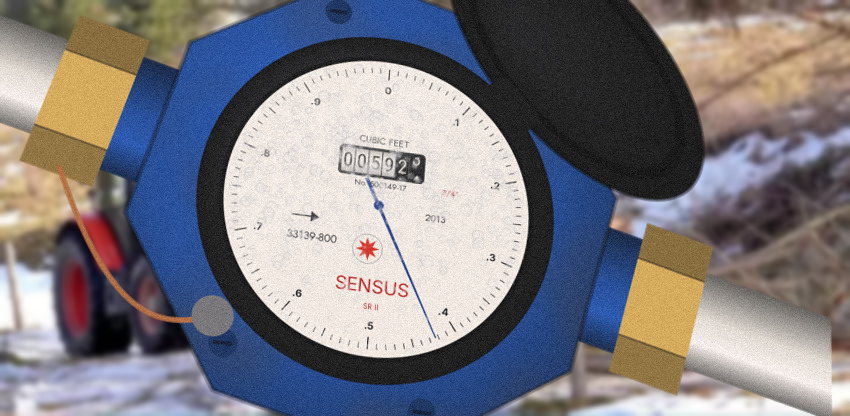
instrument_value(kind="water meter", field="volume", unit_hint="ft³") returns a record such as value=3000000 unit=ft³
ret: value=5923.42 unit=ft³
